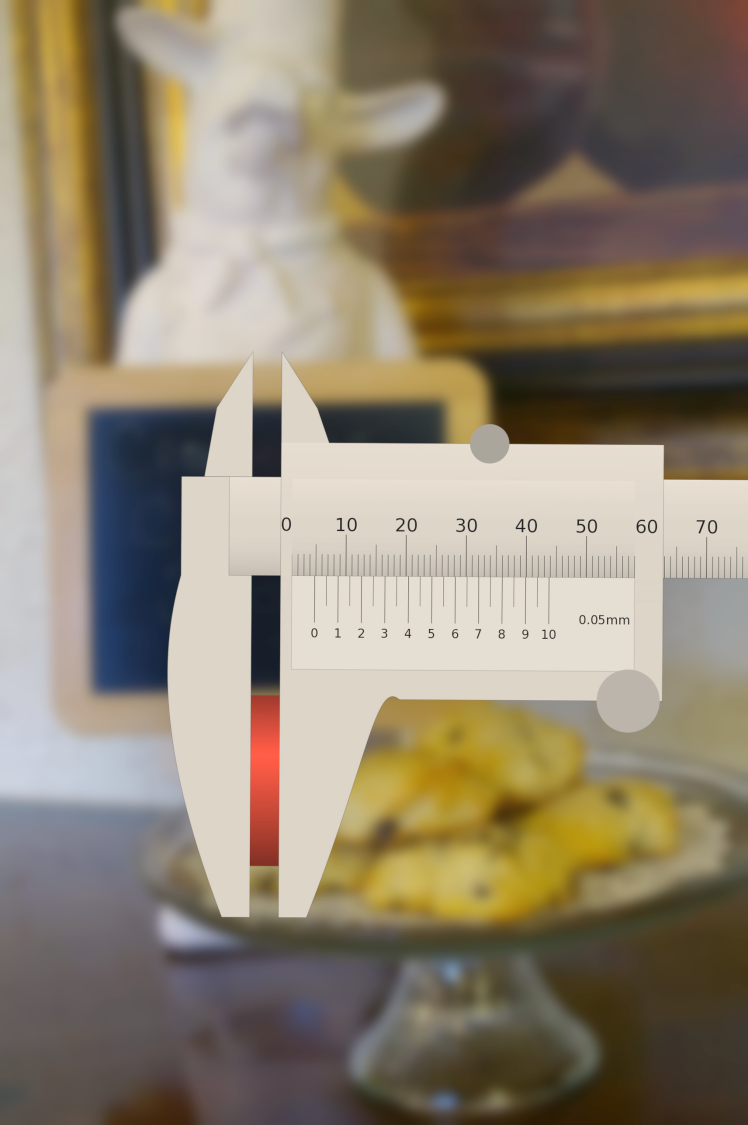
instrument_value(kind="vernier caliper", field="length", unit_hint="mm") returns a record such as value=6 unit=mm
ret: value=4.8 unit=mm
